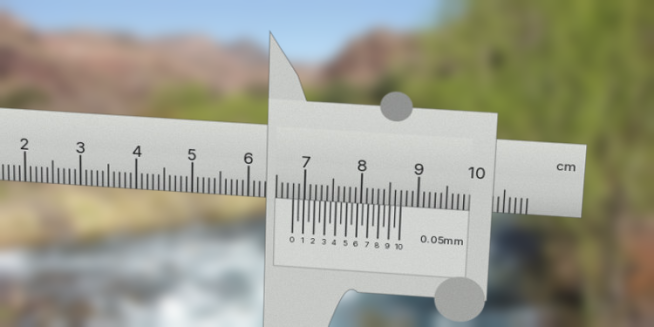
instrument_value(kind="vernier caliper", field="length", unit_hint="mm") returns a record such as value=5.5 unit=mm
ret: value=68.0 unit=mm
